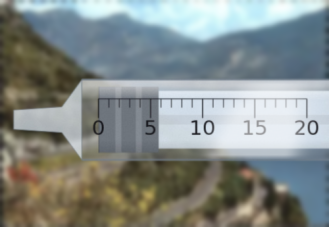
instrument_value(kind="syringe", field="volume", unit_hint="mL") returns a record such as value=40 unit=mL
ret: value=0 unit=mL
